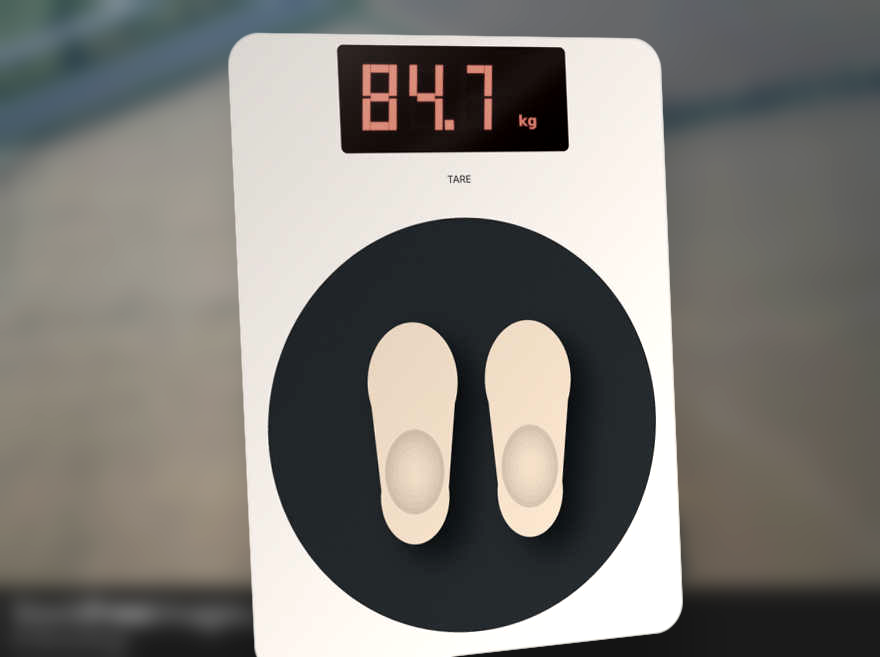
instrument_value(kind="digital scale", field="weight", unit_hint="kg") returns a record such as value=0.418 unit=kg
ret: value=84.7 unit=kg
